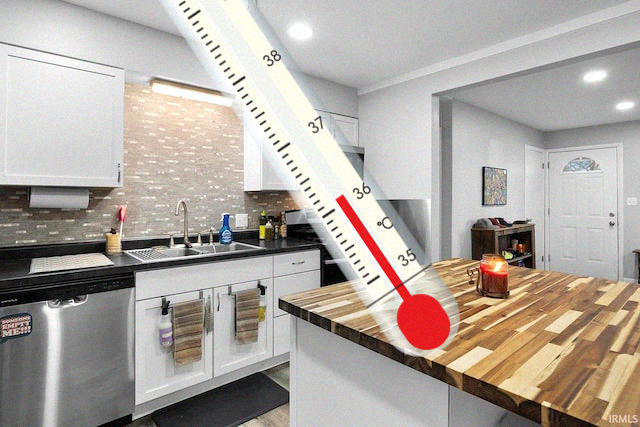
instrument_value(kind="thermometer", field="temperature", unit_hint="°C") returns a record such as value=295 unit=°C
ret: value=36.1 unit=°C
